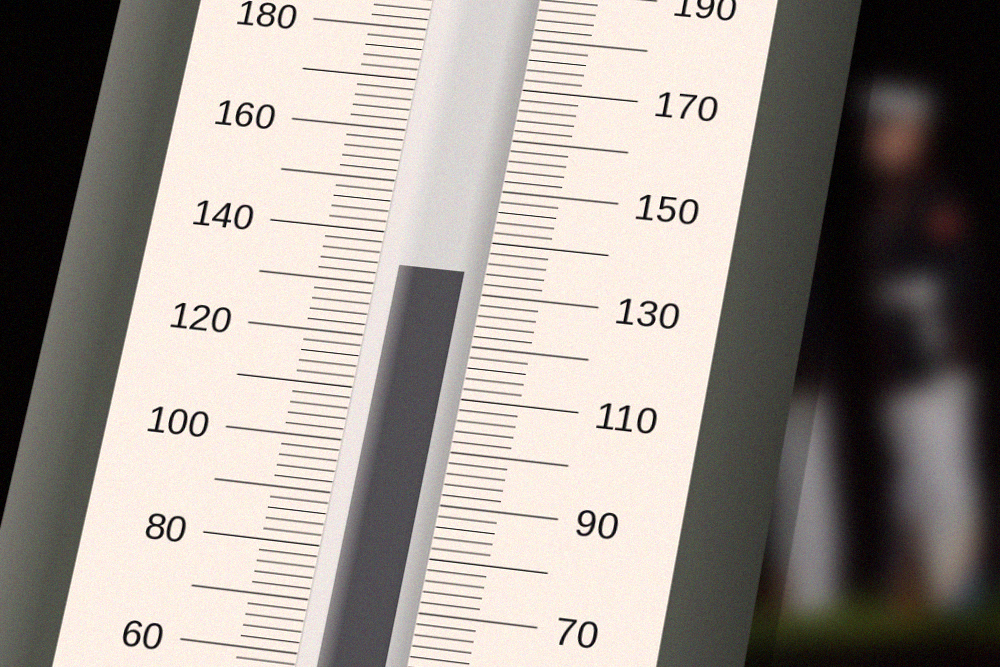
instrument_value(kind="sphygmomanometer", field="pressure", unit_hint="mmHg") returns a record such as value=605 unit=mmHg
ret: value=134 unit=mmHg
